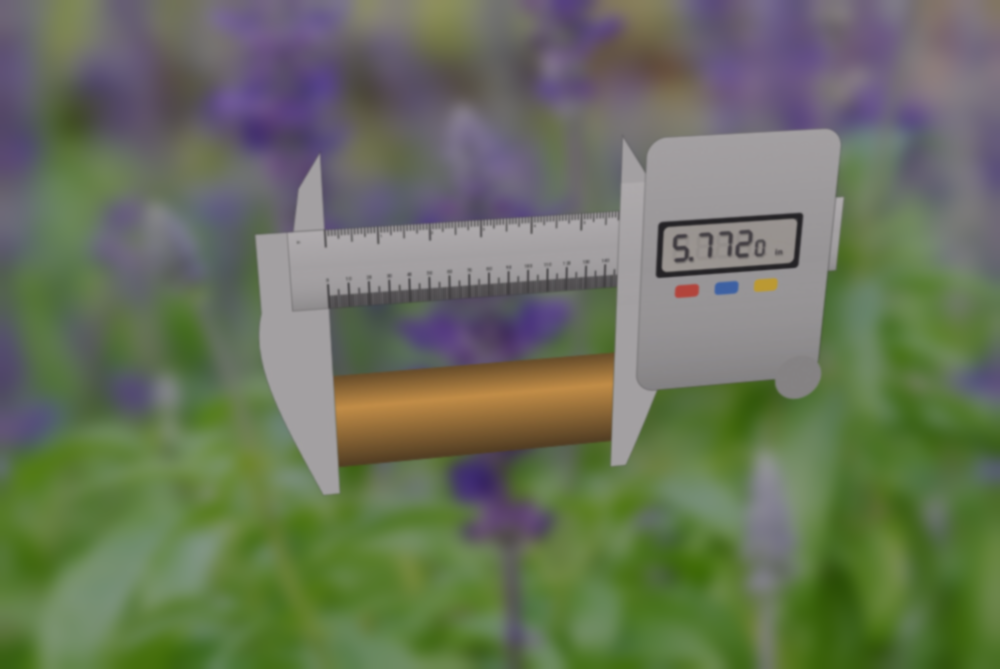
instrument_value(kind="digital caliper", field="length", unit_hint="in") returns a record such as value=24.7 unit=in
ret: value=5.7720 unit=in
